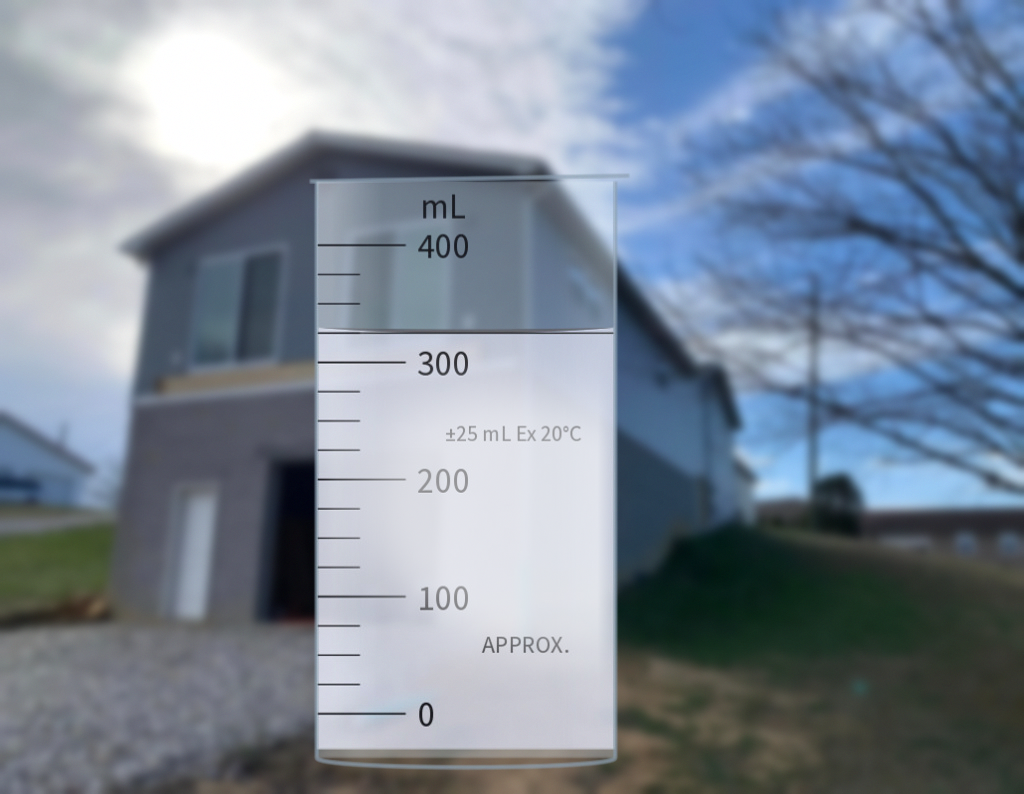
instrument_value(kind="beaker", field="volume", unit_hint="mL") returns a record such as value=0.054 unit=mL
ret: value=325 unit=mL
